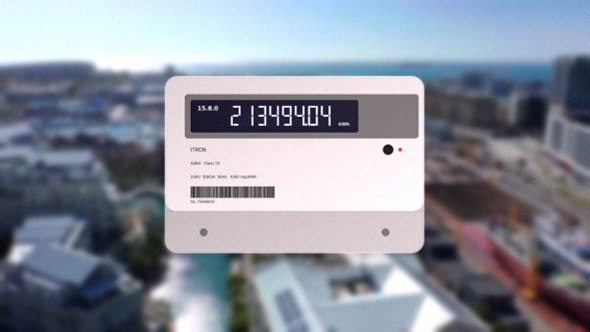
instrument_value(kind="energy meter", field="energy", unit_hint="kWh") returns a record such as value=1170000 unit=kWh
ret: value=213494.04 unit=kWh
